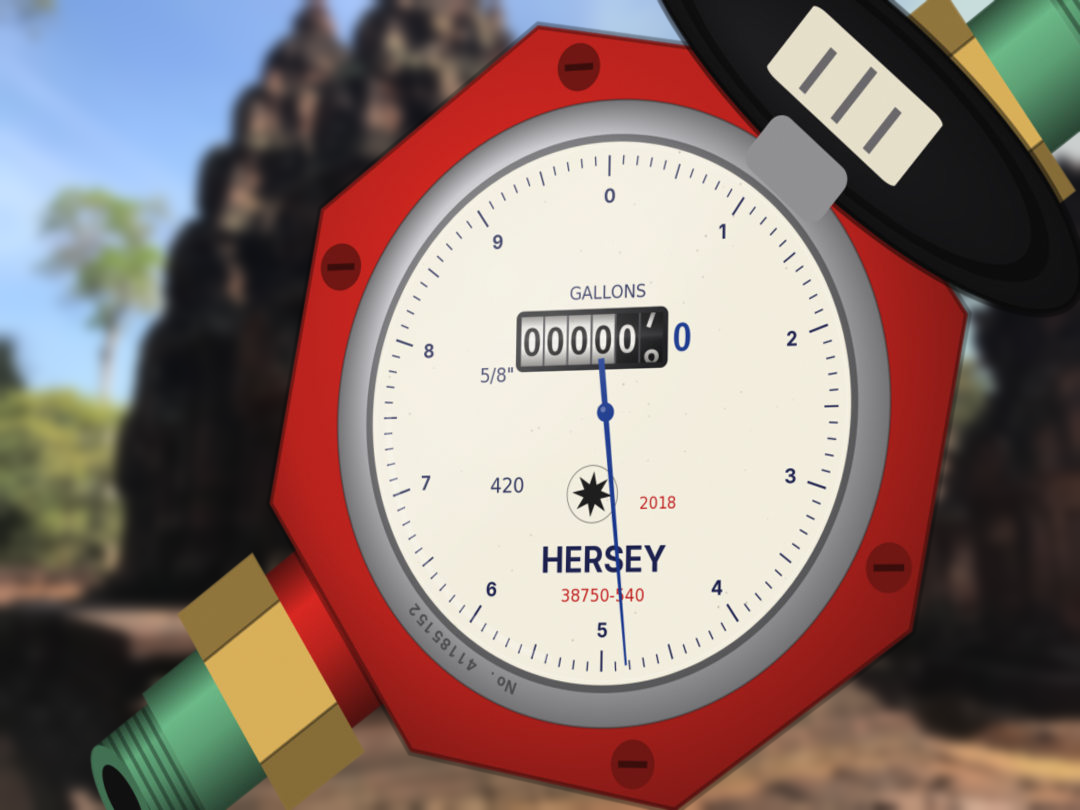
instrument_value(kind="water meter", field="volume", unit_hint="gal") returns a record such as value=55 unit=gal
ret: value=74.8 unit=gal
